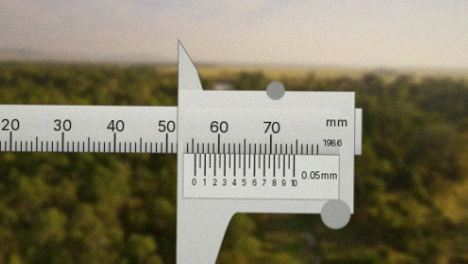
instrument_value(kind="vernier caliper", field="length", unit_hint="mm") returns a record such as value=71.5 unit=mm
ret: value=55.5 unit=mm
